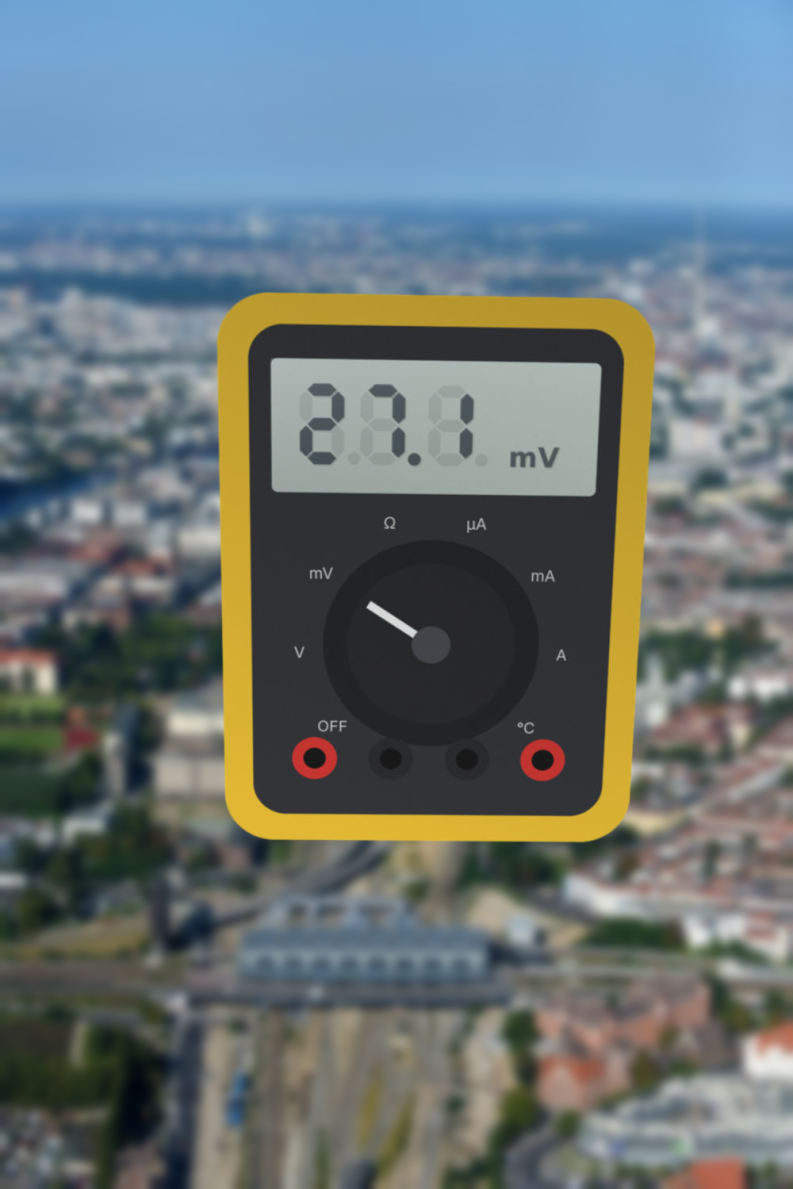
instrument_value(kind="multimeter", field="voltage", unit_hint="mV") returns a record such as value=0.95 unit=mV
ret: value=27.1 unit=mV
